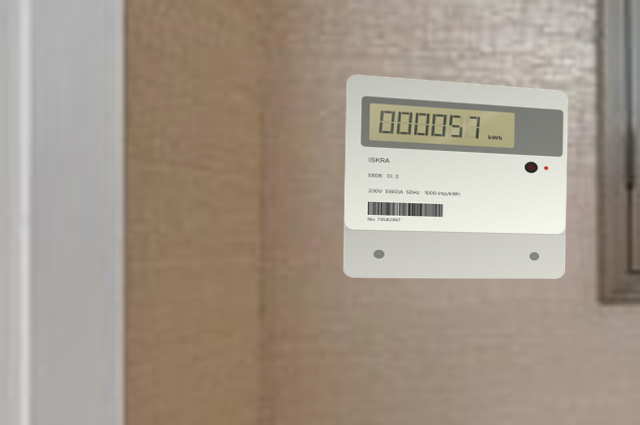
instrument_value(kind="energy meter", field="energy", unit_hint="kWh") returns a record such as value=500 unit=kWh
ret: value=57 unit=kWh
